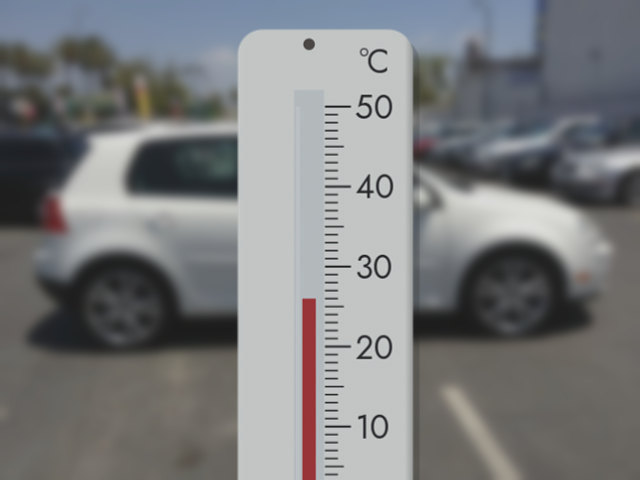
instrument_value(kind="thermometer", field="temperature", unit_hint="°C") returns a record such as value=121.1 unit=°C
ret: value=26 unit=°C
